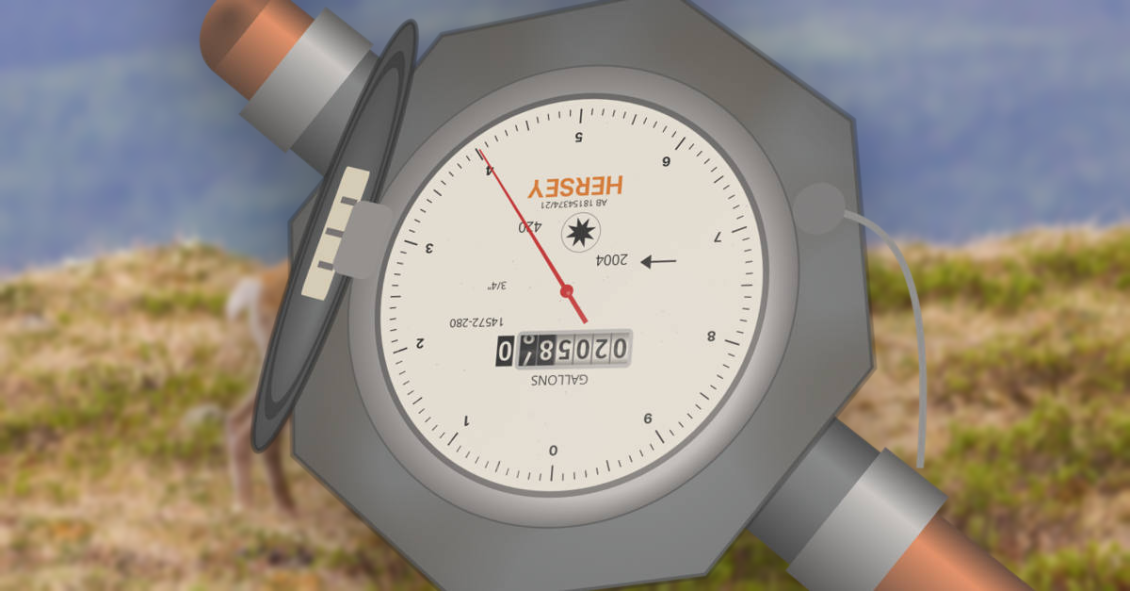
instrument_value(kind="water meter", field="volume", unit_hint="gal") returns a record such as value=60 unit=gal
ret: value=205874.0 unit=gal
